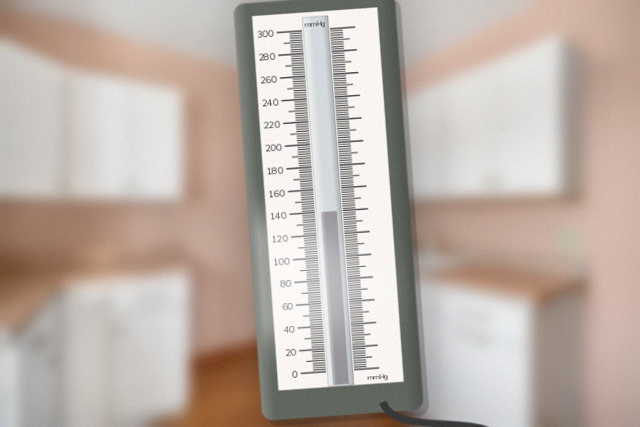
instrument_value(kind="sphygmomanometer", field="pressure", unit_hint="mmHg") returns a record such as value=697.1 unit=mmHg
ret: value=140 unit=mmHg
